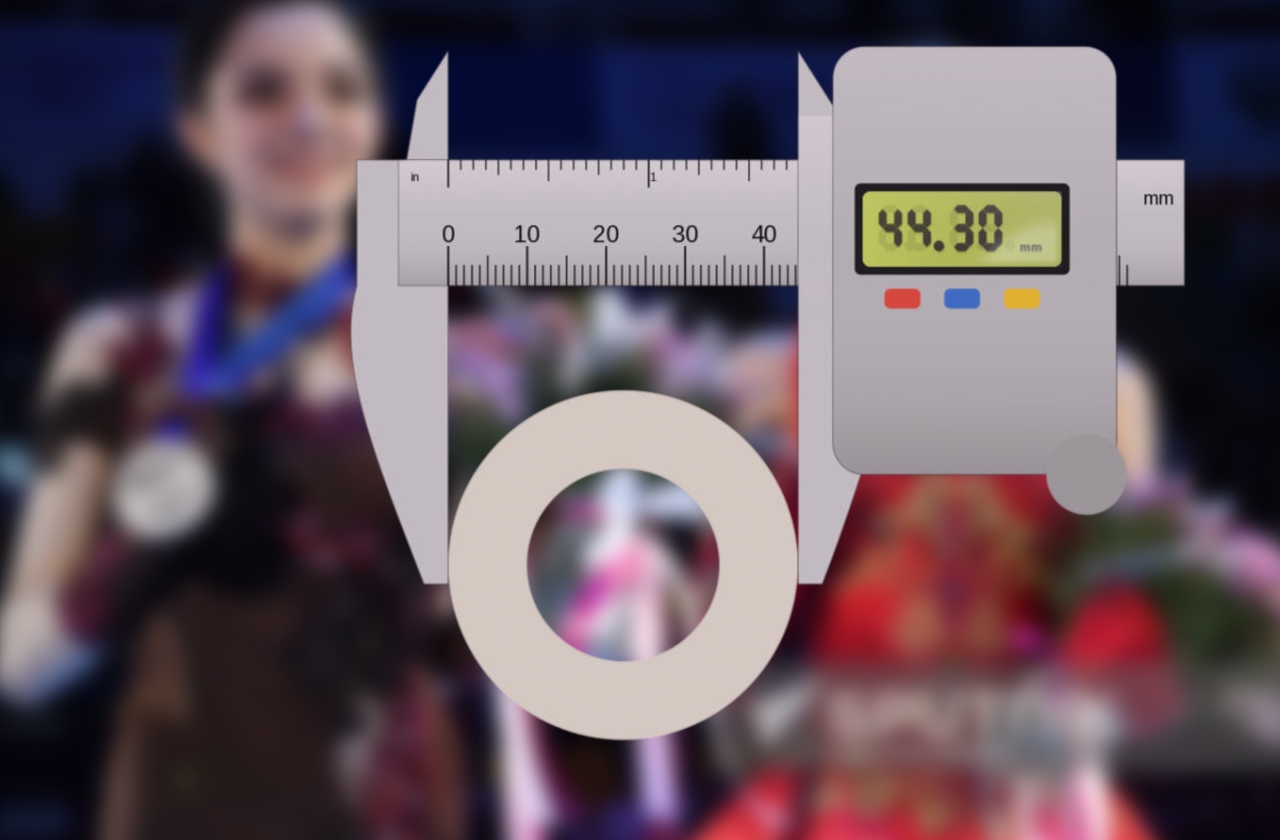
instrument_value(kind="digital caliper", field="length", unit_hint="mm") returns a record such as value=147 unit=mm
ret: value=44.30 unit=mm
